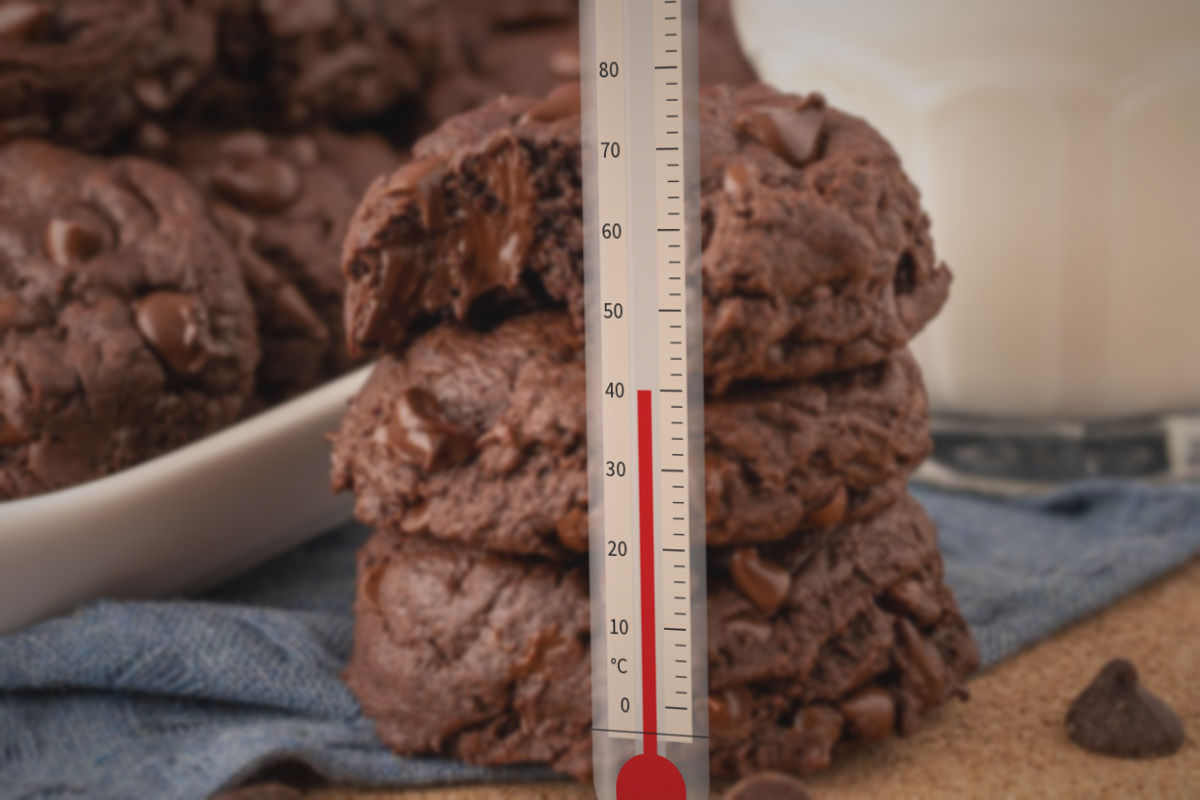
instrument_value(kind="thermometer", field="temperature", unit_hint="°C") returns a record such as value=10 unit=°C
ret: value=40 unit=°C
